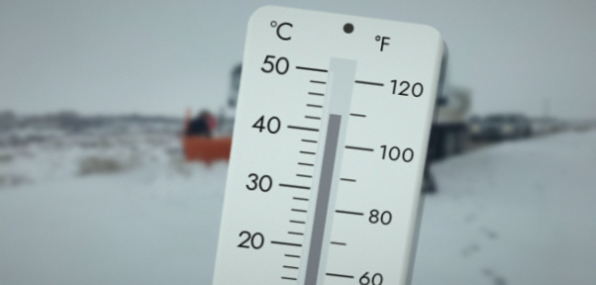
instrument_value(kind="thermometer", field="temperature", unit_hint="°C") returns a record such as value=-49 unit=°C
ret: value=43 unit=°C
